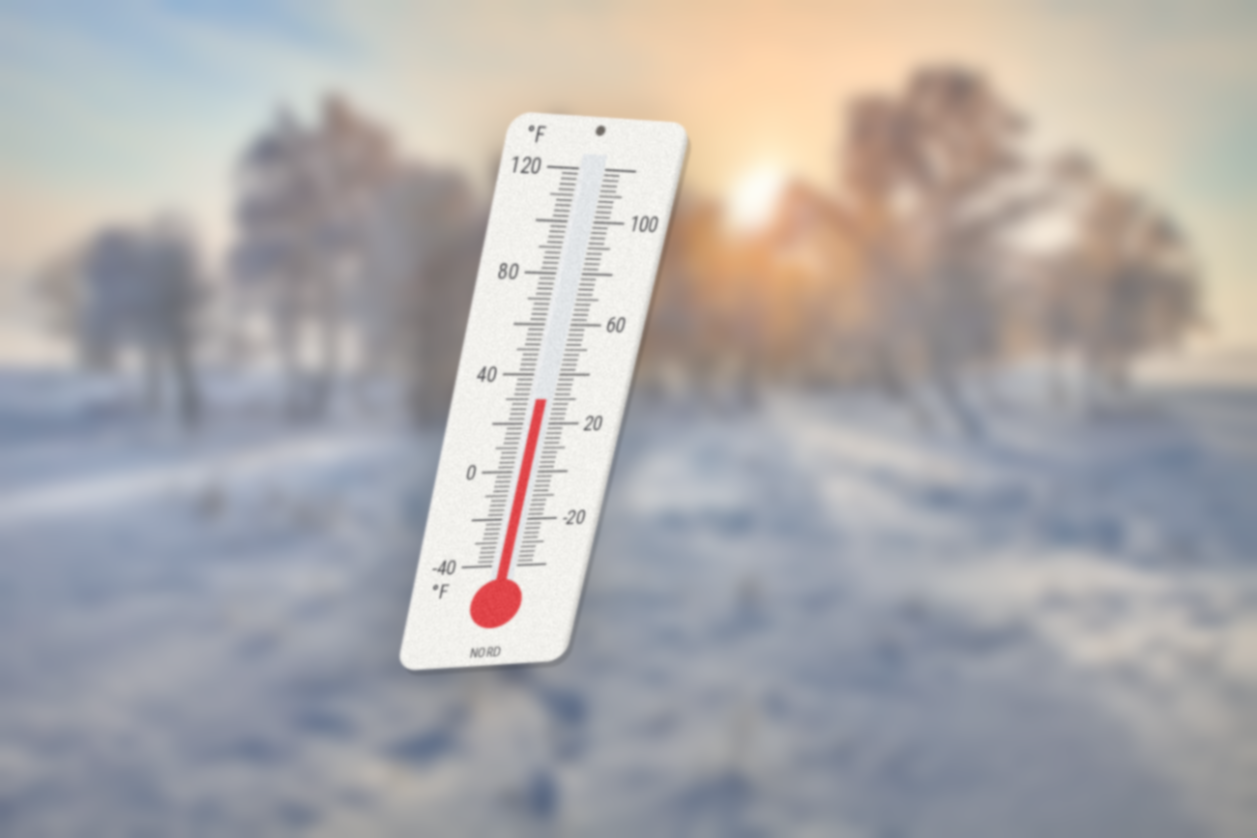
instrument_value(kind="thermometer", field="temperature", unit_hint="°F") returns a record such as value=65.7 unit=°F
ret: value=30 unit=°F
